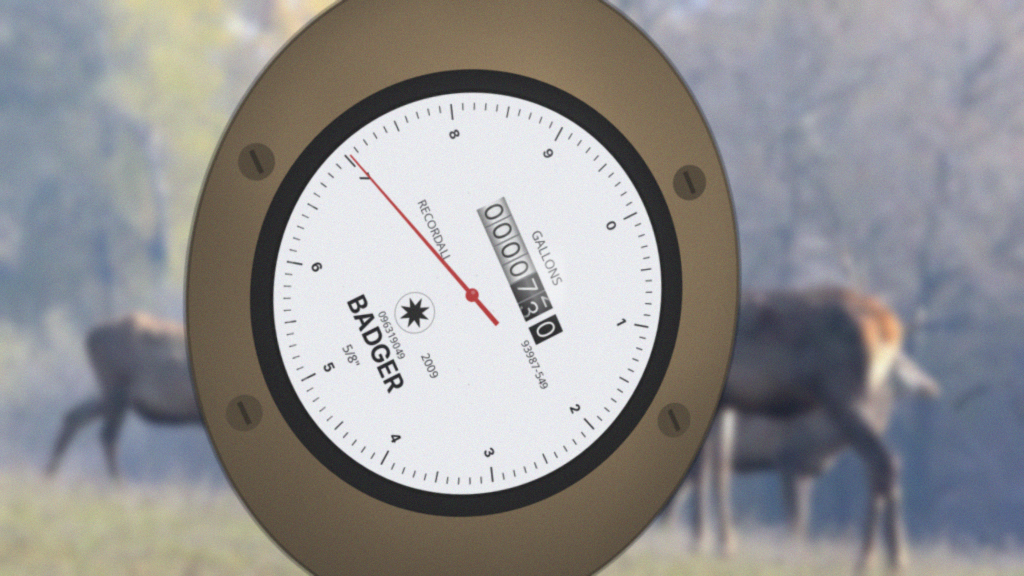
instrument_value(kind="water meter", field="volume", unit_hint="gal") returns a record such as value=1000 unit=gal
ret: value=727.0 unit=gal
